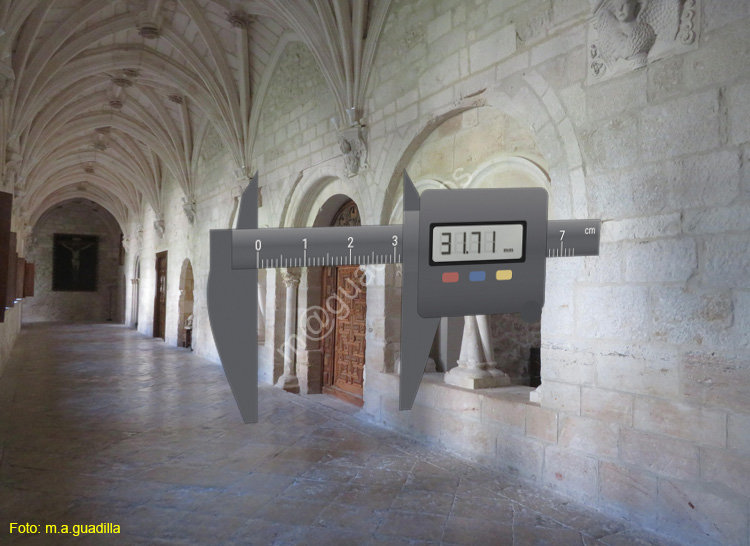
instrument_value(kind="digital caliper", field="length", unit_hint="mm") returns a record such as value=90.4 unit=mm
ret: value=31.71 unit=mm
